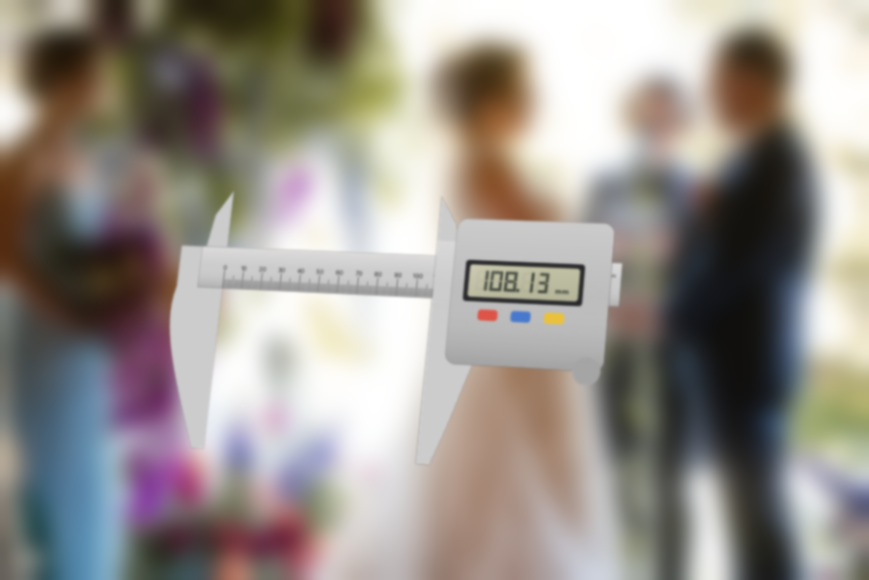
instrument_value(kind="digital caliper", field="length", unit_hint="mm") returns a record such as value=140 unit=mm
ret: value=108.13 unit=mm
